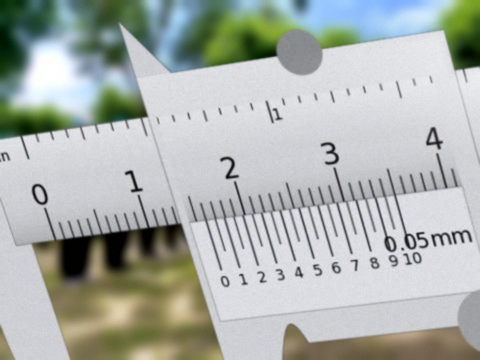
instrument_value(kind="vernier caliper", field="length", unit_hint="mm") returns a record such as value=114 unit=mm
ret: value=16.0 unit=mm
